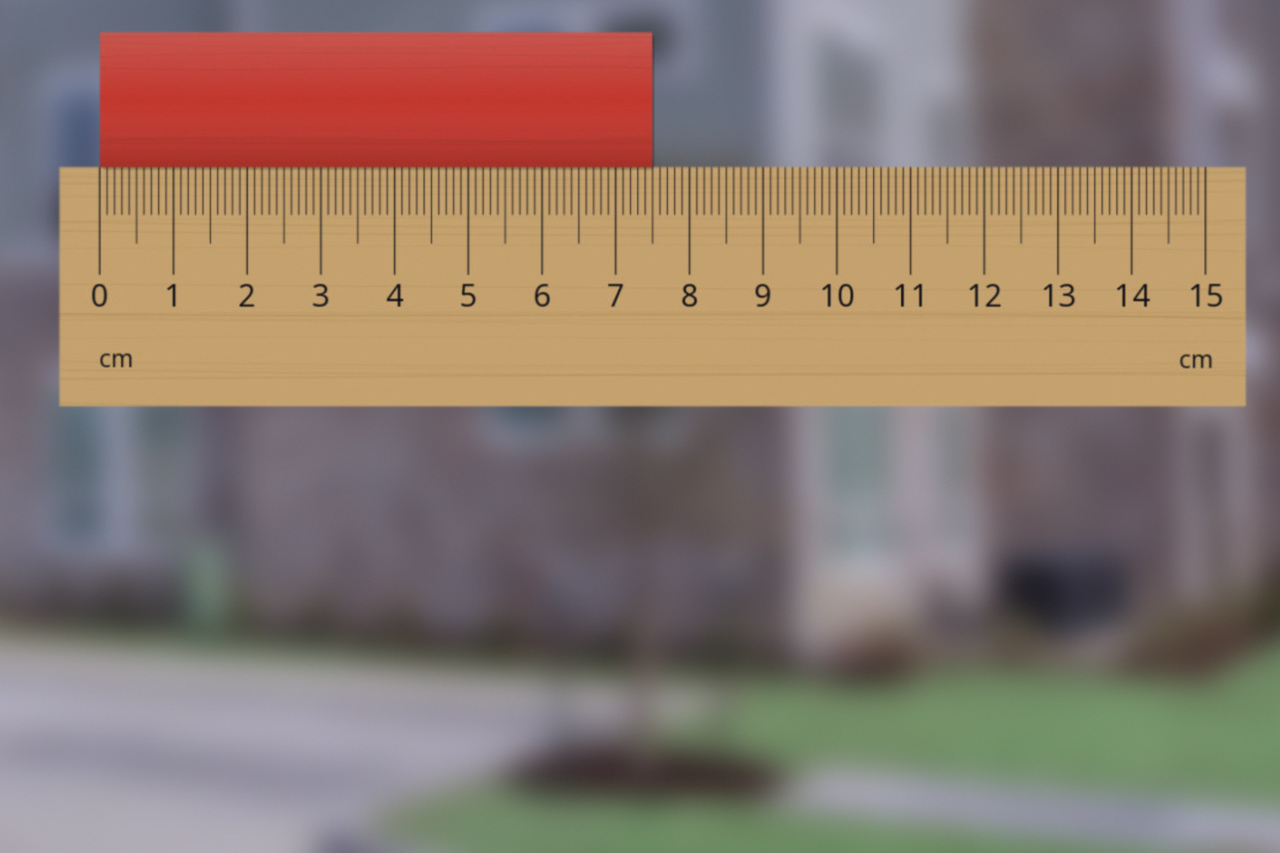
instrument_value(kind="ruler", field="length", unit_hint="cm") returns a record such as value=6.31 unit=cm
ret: value=7.5 unit=cm
